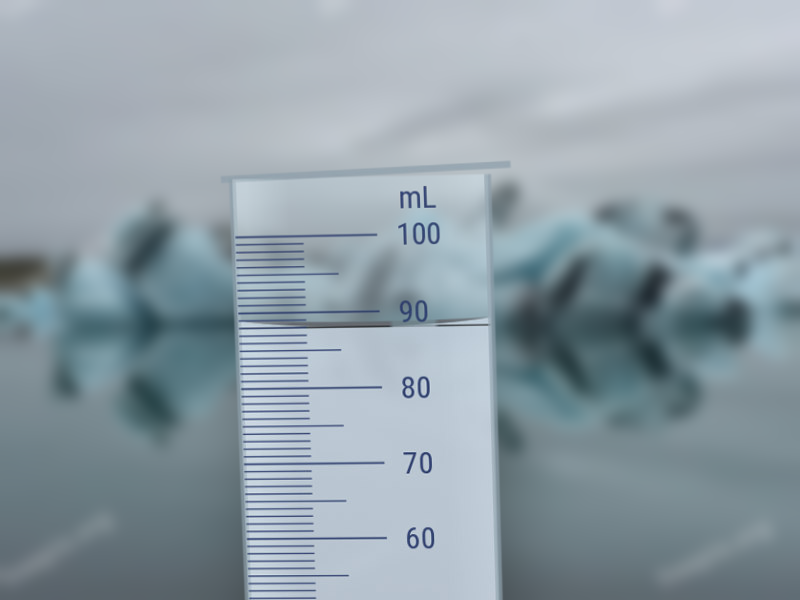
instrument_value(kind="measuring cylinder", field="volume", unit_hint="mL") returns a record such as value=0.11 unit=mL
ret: value=88 unit=mL
